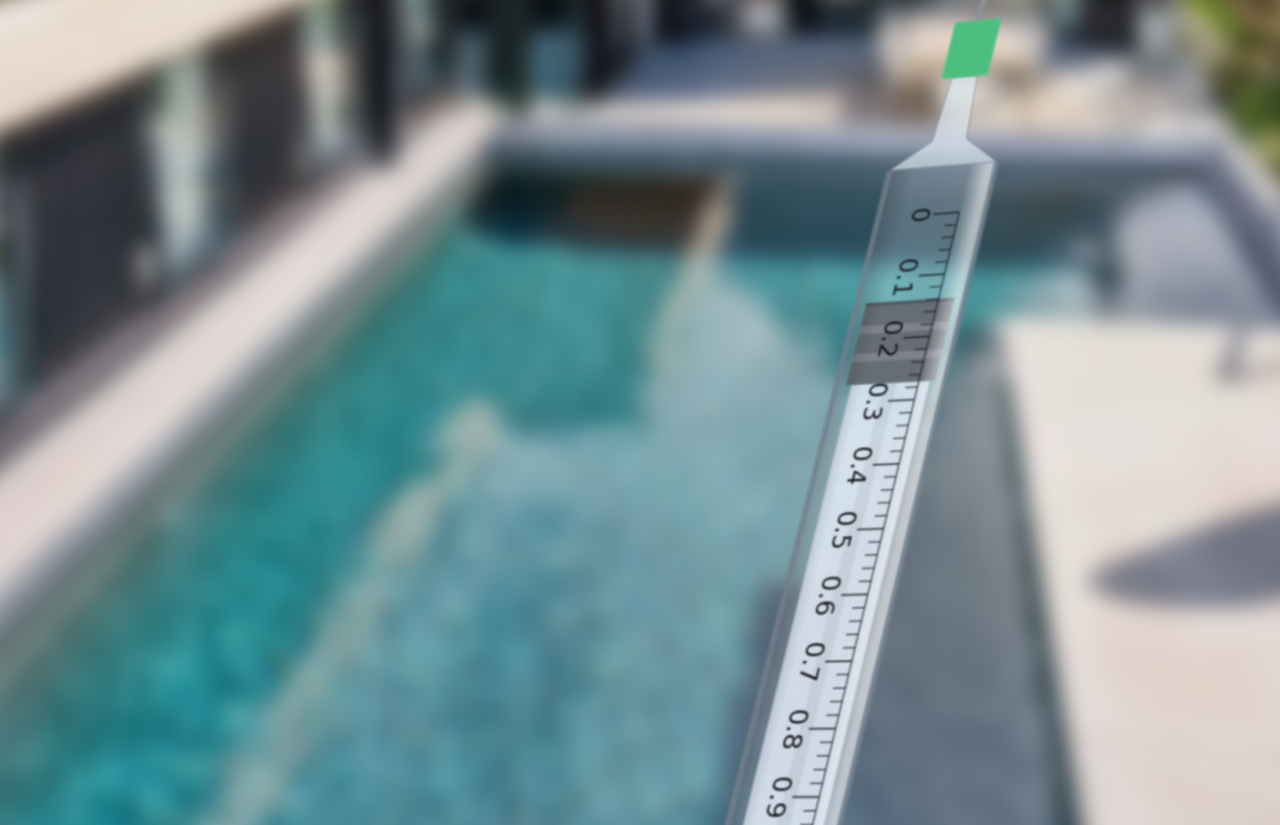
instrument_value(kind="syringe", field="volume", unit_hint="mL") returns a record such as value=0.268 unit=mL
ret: value=0.14 unit=mL
